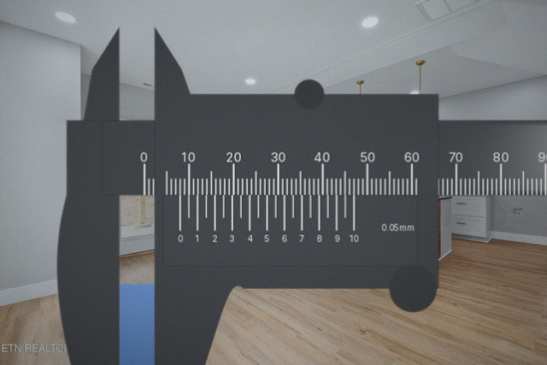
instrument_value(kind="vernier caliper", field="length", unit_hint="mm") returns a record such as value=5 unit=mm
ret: value=8.0 unit=mm
